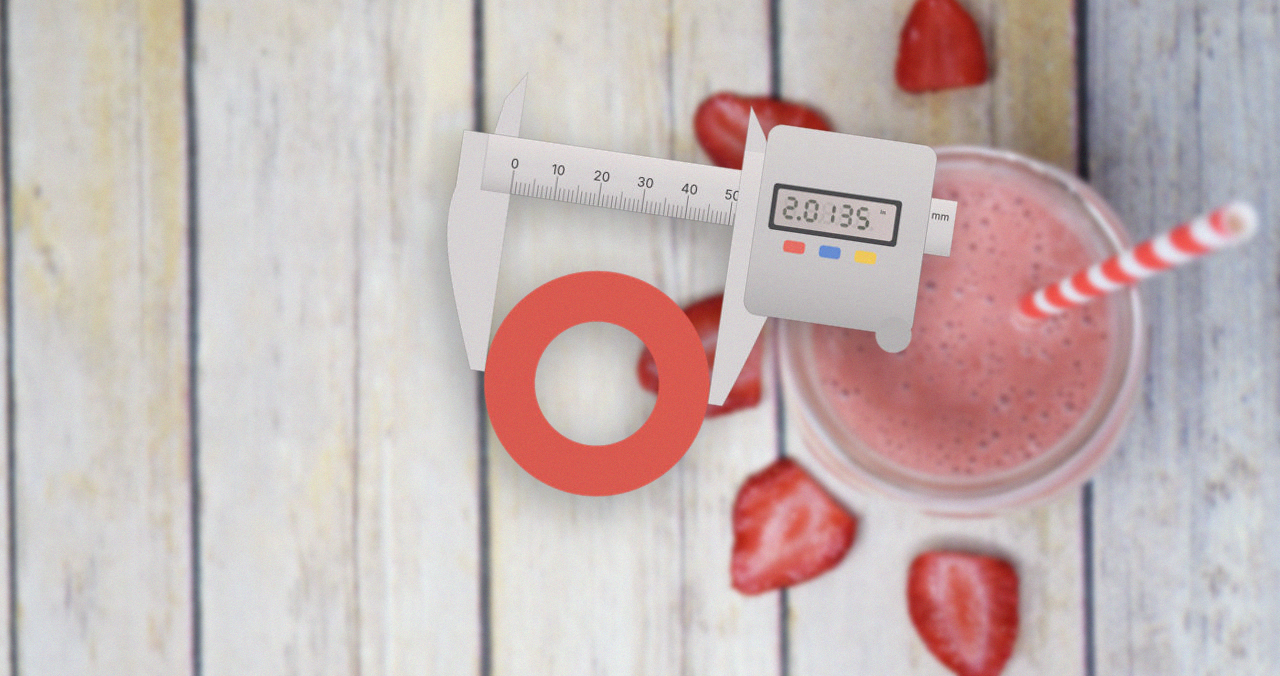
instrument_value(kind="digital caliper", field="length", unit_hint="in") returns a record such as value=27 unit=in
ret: value=2.0135 unit=in
